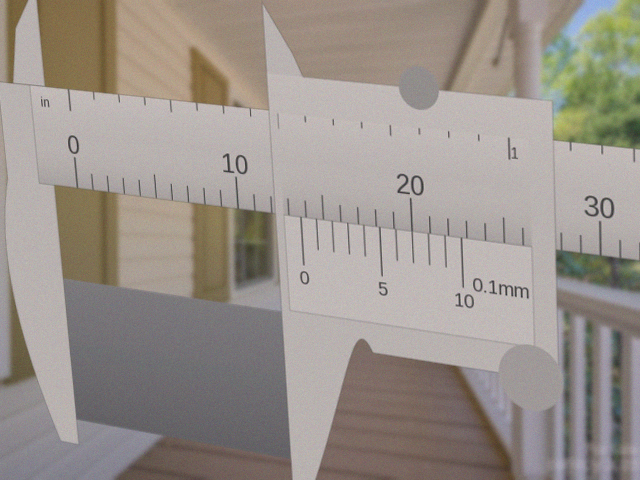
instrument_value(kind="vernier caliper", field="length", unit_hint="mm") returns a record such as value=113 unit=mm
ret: value=13.7 unit=mm
